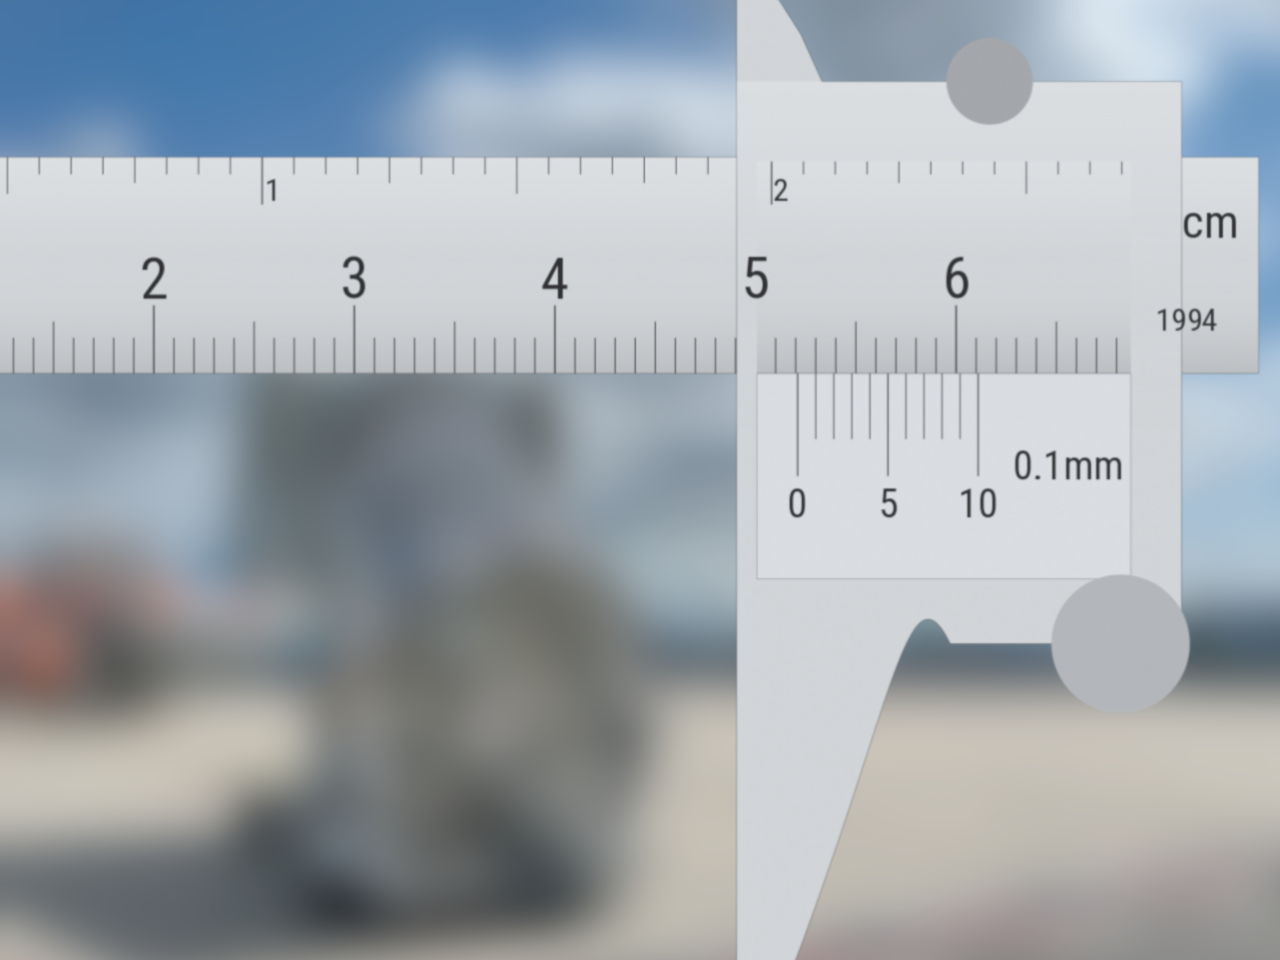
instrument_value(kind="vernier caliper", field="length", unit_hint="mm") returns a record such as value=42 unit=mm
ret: value=52.1 unit=mm
